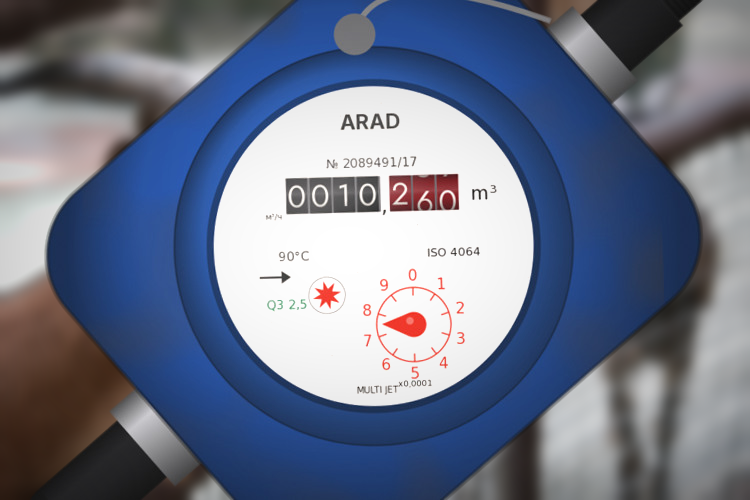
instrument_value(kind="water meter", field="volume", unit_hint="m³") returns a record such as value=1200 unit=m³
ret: value=10.2597 unit=m³
